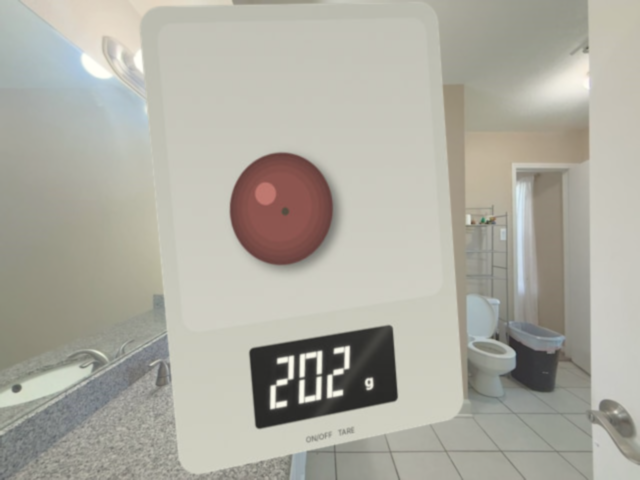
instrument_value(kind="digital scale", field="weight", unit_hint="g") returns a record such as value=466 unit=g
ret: value=202 unit=g
